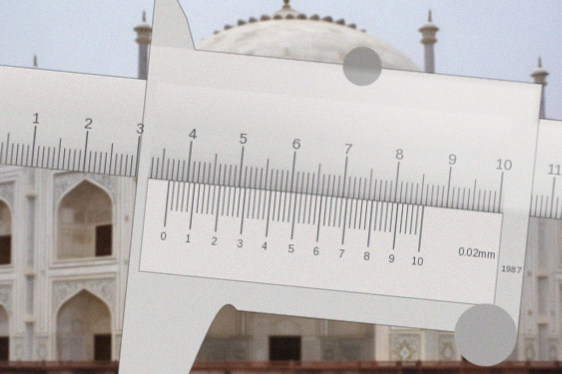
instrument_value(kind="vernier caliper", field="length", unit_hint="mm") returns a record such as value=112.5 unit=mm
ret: value=36.5 unit=mm
